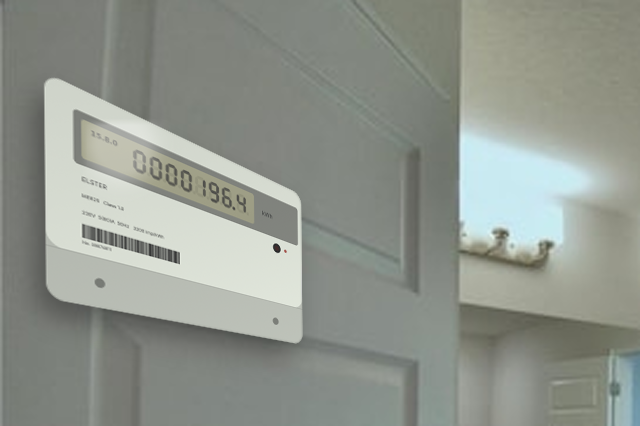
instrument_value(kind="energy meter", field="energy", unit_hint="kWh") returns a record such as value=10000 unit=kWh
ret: value=196.4 unit=kWh
